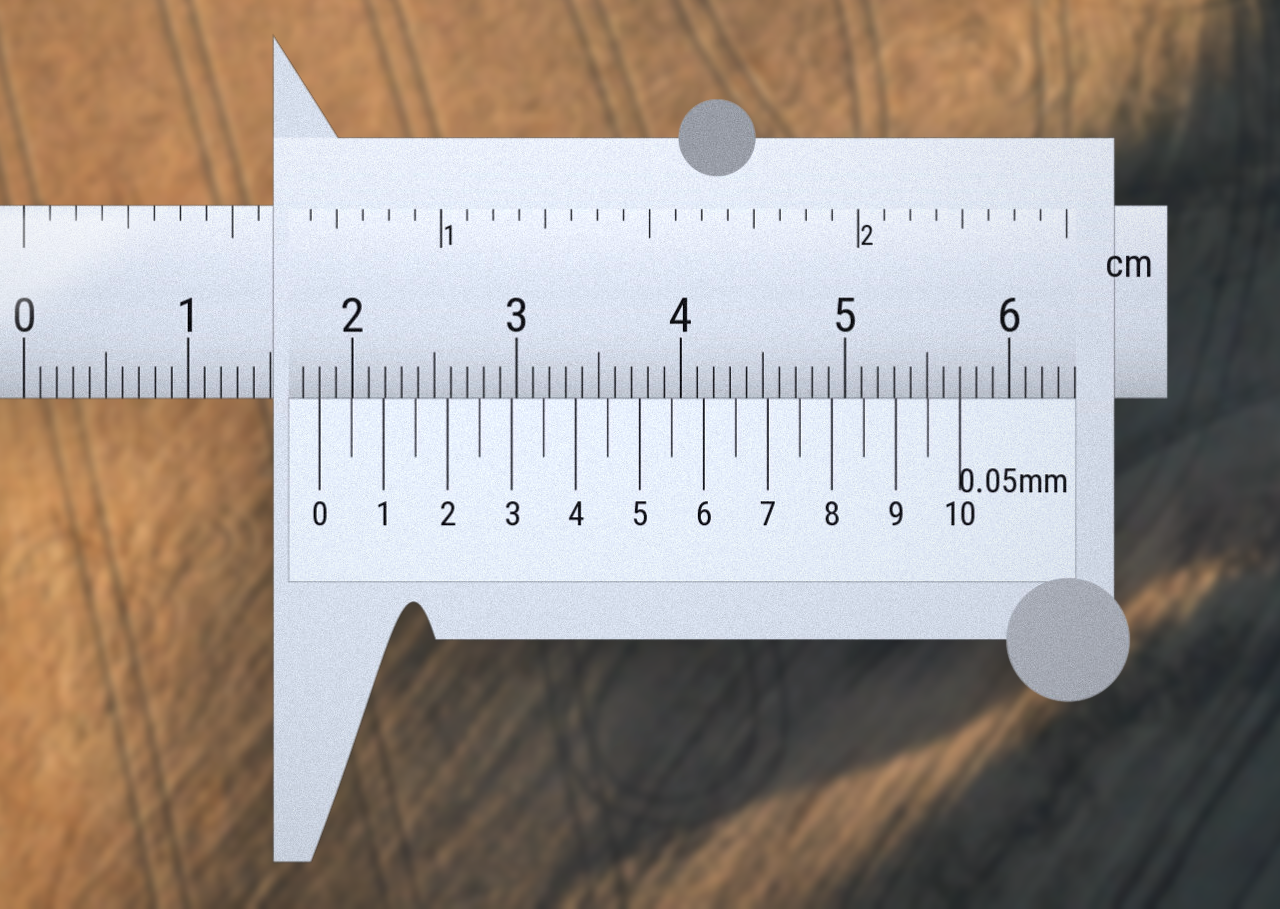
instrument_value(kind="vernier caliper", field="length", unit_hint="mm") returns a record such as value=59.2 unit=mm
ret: value=18.0 unit=mm
